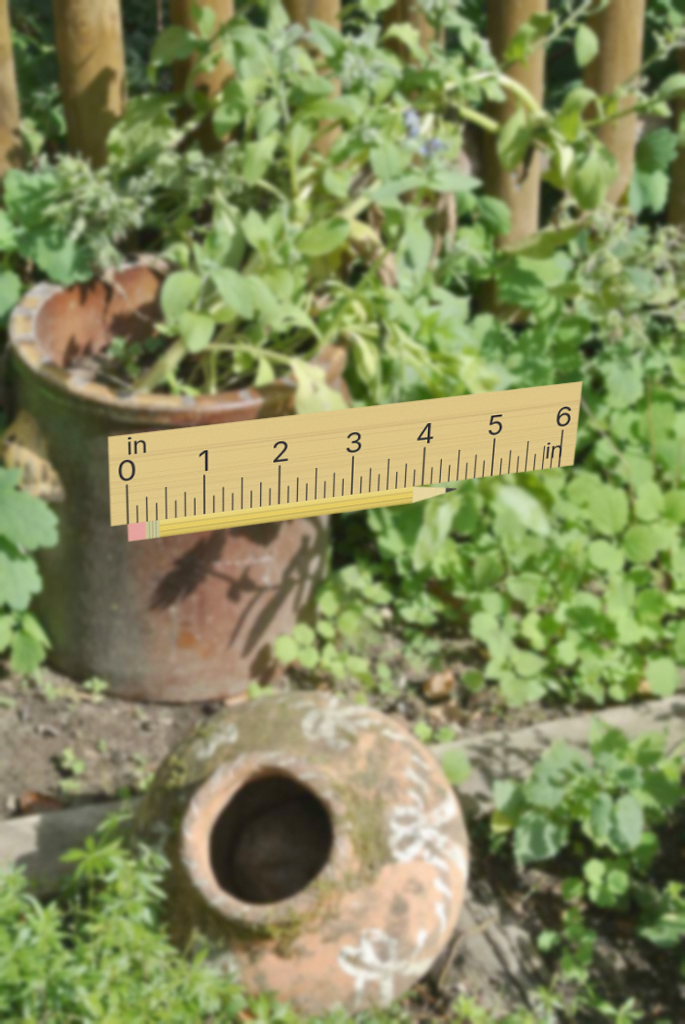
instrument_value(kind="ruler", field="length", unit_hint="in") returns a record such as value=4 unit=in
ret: value=4.5 unit=in
